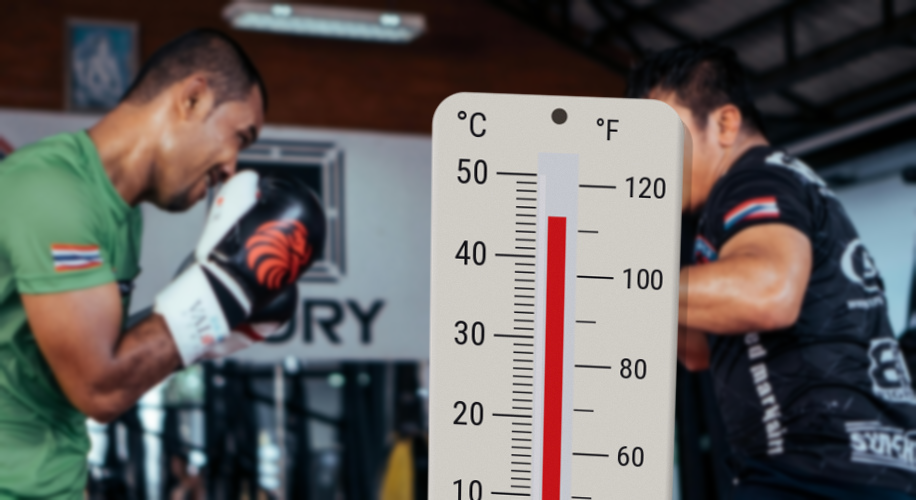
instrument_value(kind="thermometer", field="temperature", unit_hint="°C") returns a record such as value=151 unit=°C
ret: value=45 unit=°C
